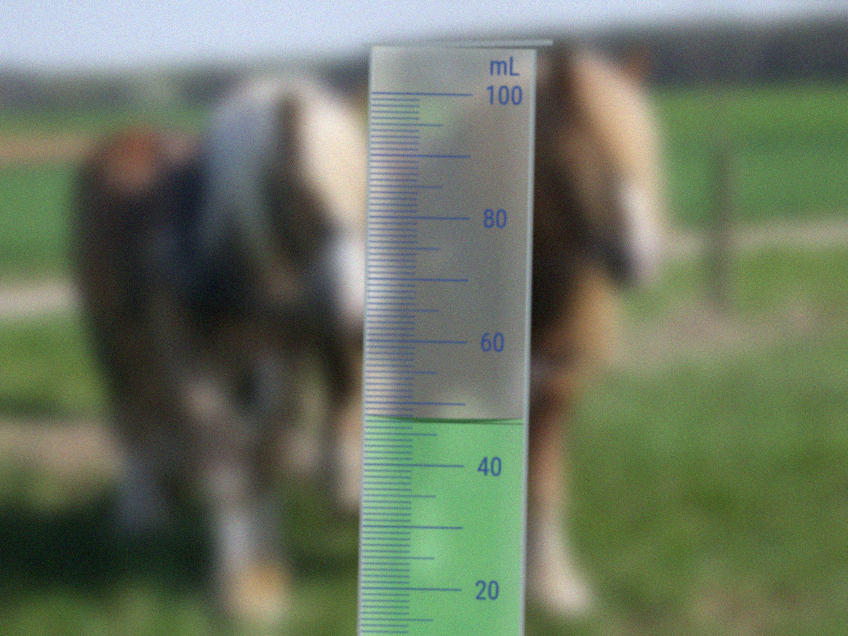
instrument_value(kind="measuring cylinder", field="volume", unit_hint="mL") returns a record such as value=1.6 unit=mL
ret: value=47 unit=mL
